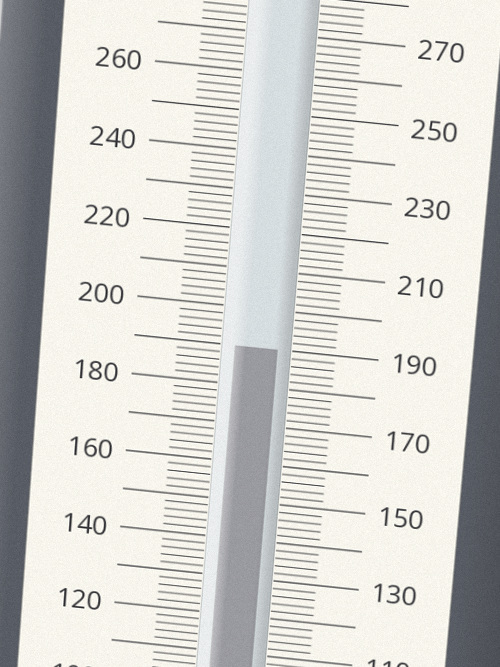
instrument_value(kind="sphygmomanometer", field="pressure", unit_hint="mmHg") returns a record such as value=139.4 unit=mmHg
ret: value=190 unit=mmHg
